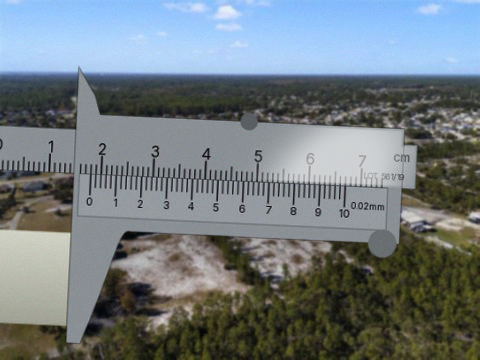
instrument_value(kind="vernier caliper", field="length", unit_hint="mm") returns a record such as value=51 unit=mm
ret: value=18.0 unit=mm
